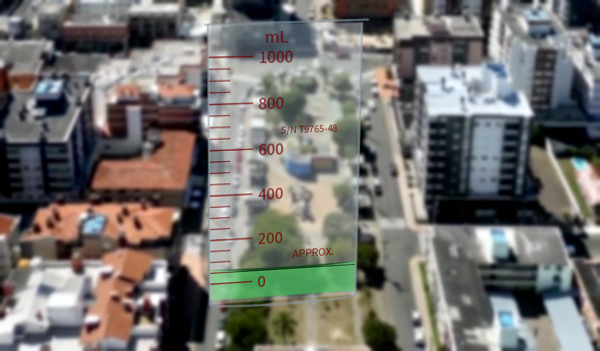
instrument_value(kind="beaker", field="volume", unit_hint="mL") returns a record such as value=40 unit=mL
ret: value=50 unit=mL
